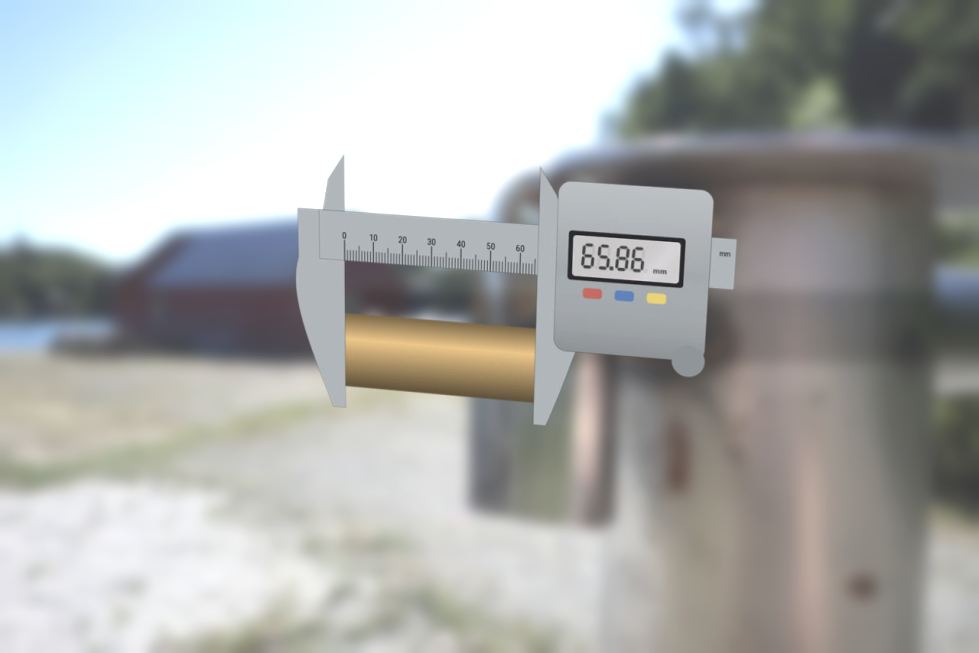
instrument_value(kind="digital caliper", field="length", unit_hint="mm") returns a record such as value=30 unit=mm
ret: value=65.86 unit=mm
